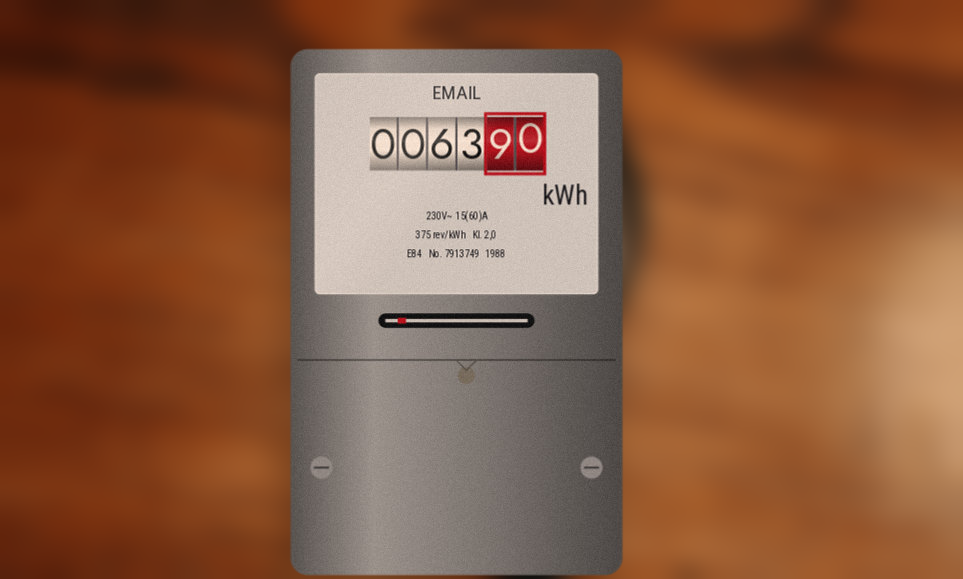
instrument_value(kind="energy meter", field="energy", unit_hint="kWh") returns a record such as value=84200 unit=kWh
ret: value=63.90 unit=kWh
